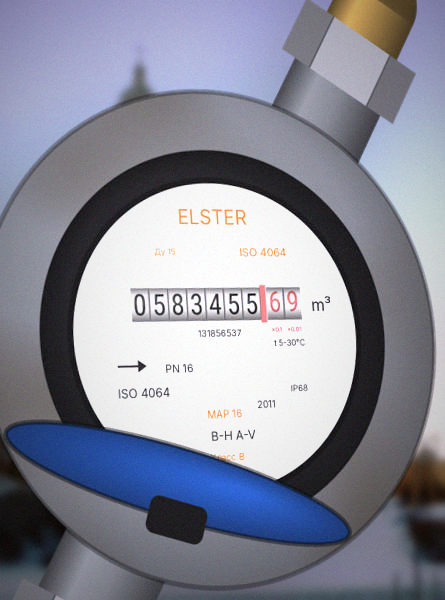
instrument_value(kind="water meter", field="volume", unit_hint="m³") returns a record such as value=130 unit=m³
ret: value=583455.69 unit=m³
